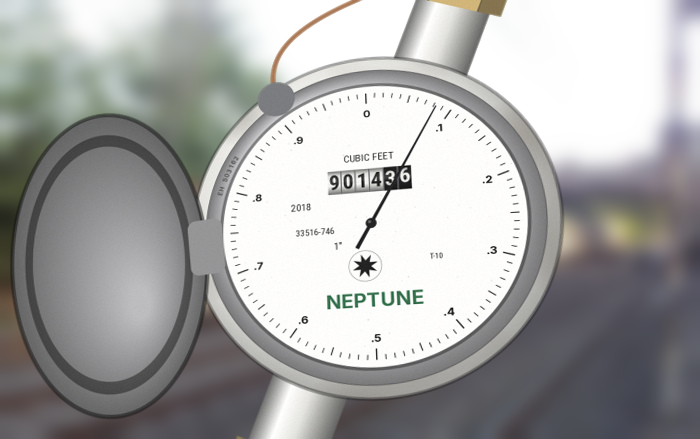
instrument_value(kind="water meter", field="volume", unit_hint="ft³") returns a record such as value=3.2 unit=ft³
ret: value=901436.08 unit=ft³
